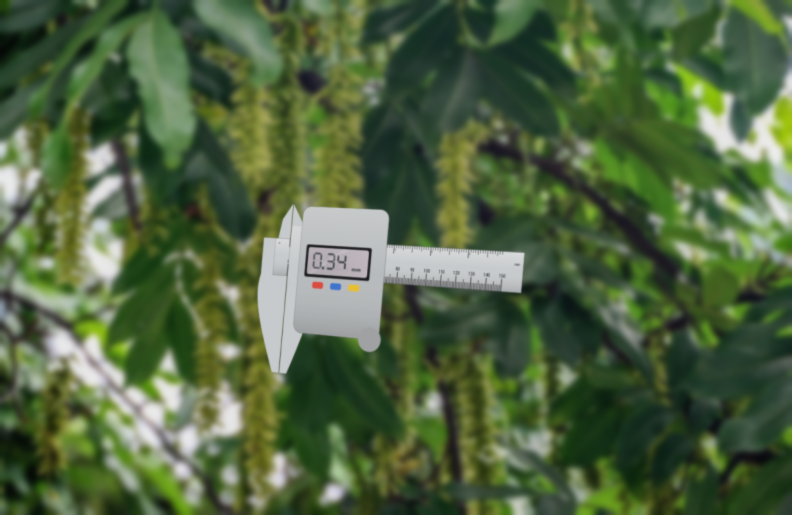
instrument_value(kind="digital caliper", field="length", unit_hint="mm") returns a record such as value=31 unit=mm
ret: value=0.34 unit=mm
